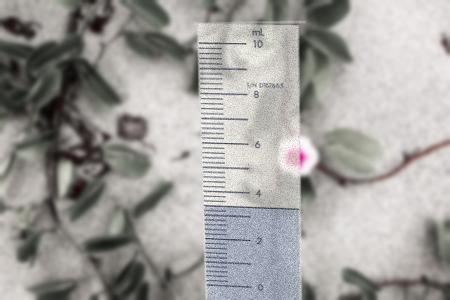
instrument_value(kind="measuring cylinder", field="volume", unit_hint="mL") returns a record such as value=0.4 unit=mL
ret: value=3.4 unit=mL
